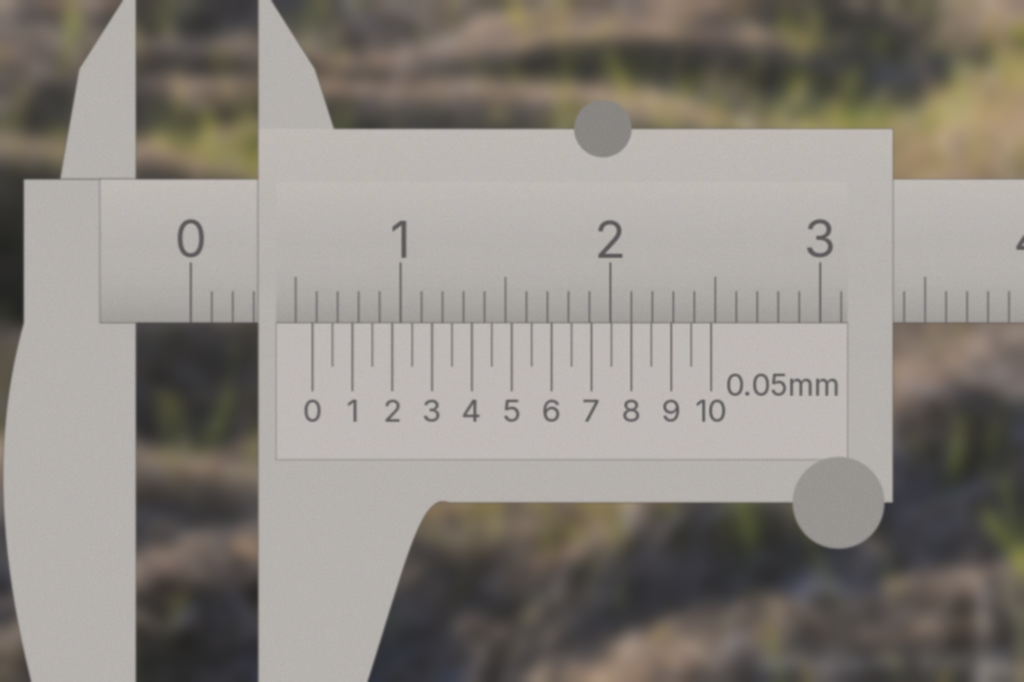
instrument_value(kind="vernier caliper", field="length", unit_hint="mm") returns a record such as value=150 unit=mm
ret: value=5.8 unit=mm
